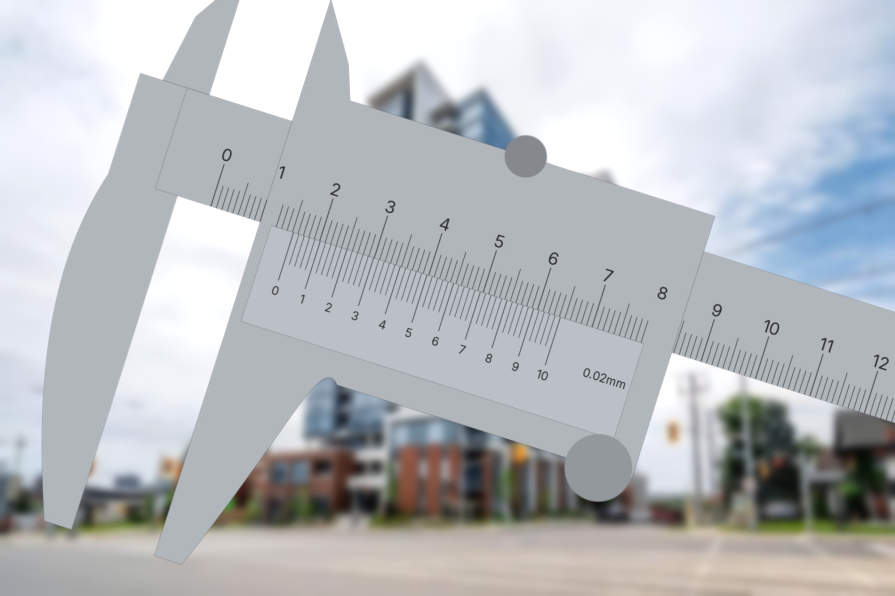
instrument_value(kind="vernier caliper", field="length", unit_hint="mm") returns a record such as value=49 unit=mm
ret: value=15.2 unit=mm
